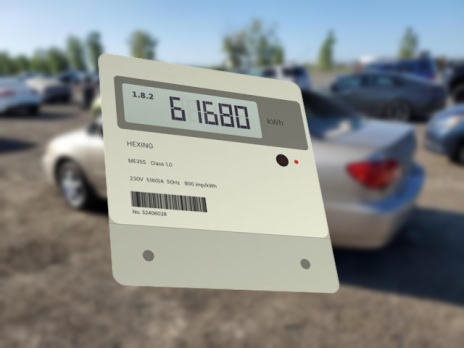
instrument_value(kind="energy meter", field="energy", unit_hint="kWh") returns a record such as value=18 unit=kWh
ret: value=61680 unit=kWh
